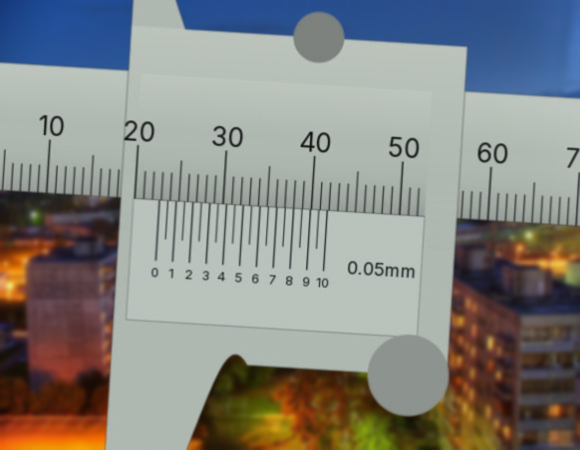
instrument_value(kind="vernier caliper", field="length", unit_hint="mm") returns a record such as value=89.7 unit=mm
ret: value=22.8 unit=mm
